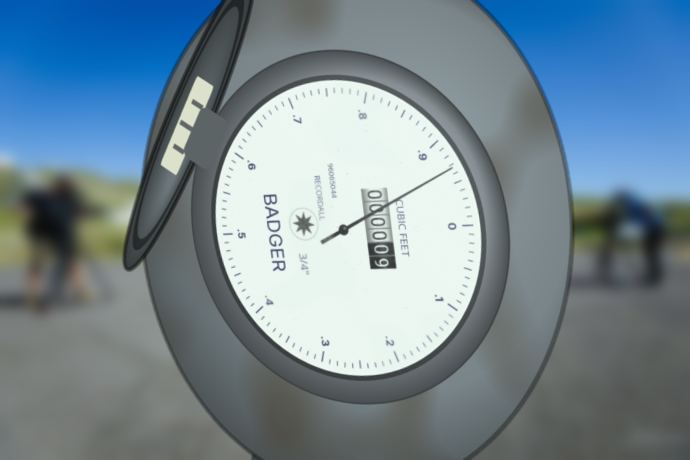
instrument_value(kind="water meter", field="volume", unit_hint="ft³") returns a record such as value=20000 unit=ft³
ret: value=8.93 unit=ft³
